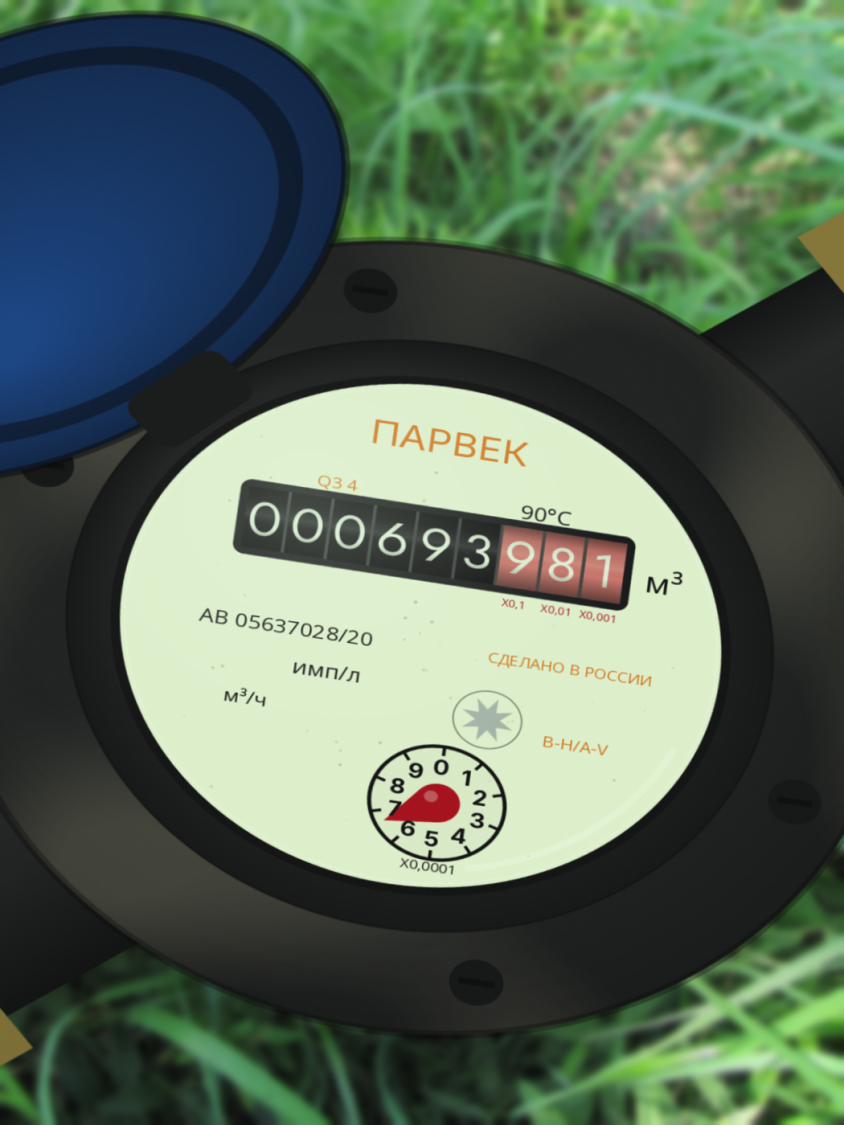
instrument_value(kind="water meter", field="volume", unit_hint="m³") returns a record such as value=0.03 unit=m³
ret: value=693.9816 unit=m³
